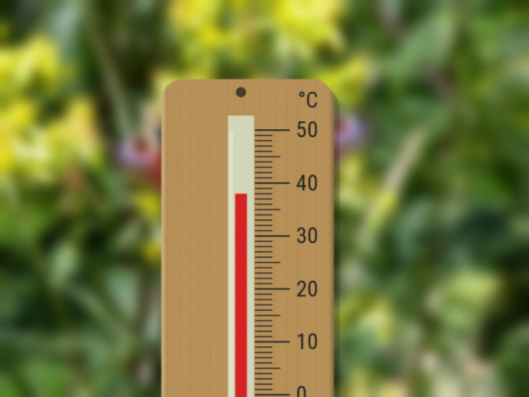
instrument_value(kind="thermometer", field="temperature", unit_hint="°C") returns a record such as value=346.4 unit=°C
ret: value=38 unit=°C
